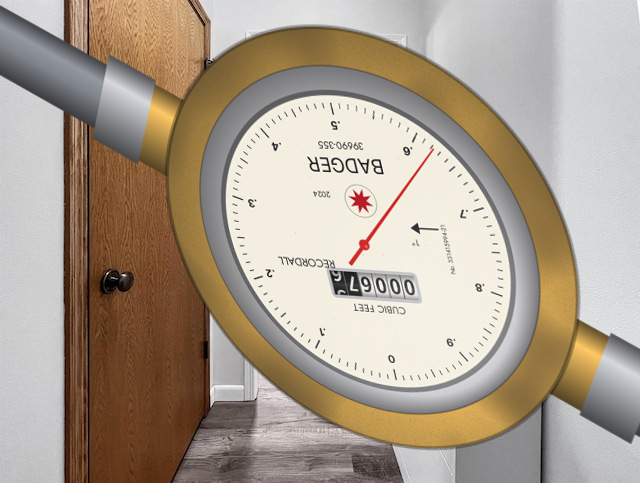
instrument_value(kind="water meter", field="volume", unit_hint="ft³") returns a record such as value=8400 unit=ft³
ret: value=675.62 unit=ft³
